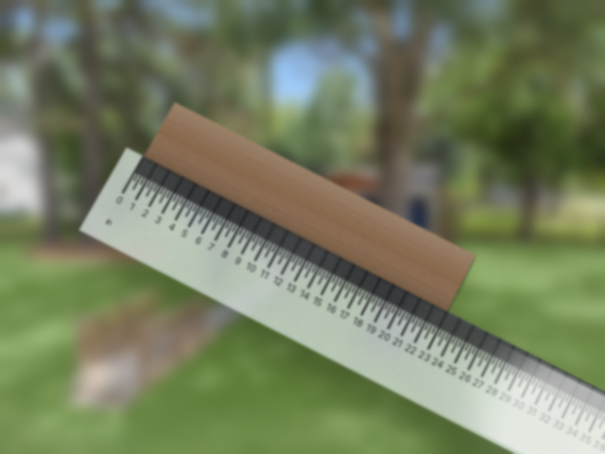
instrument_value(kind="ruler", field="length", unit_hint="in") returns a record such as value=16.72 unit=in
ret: value=23 unit=in
